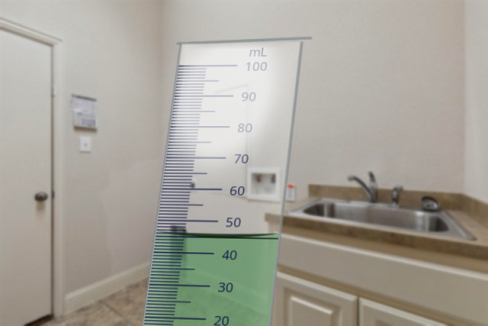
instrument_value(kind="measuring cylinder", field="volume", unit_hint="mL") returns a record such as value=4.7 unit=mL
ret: value=45 unit=mL
